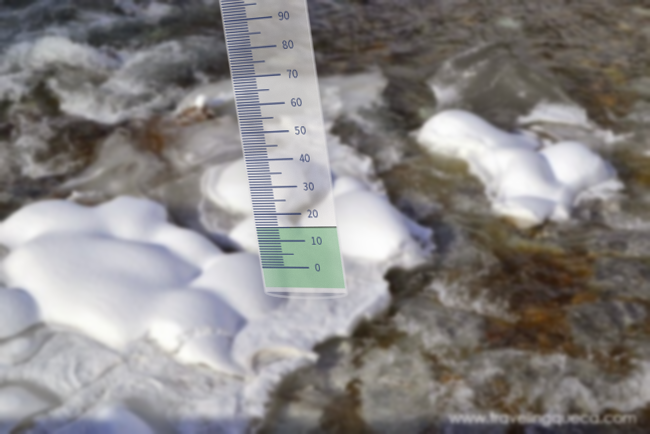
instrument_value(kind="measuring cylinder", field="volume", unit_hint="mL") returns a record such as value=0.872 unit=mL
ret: value=15 unit=mL
